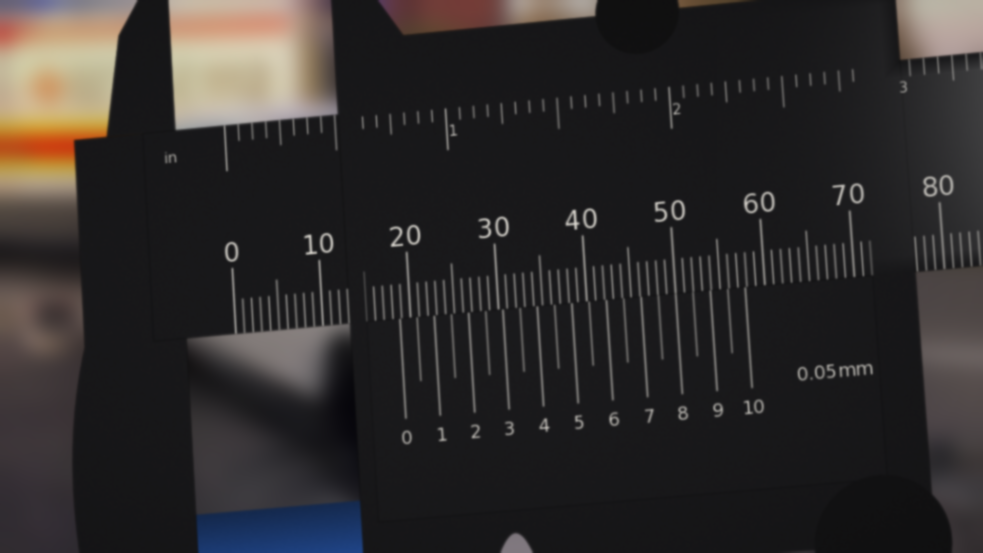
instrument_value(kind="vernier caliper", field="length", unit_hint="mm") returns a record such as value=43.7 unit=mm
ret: value=18.8 unit=mm
